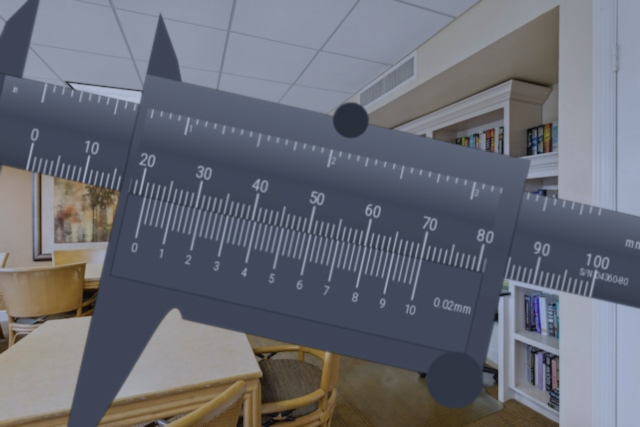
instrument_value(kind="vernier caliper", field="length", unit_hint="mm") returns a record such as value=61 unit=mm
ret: value=21.0 unit=mm
